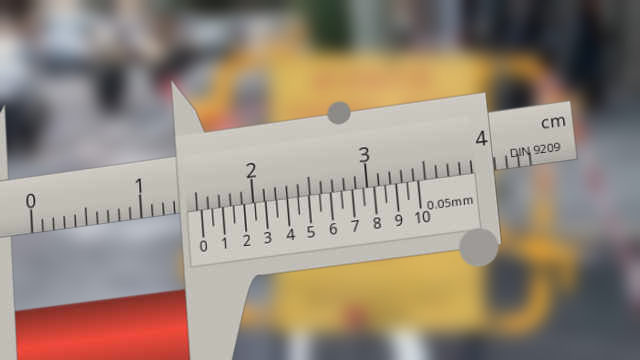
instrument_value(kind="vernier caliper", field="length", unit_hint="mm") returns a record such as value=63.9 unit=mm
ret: value=15.4 unit=mm
